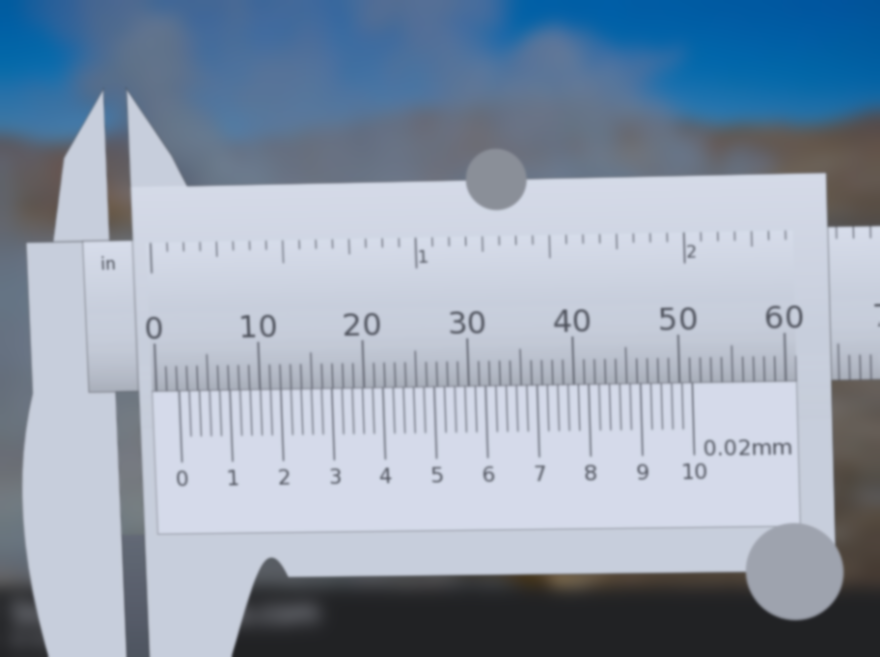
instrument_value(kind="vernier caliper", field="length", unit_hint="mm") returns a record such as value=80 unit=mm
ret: value=2.2 unit=mm
